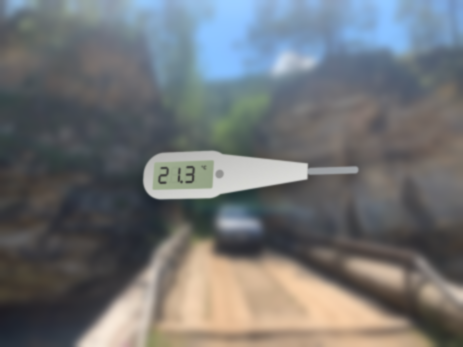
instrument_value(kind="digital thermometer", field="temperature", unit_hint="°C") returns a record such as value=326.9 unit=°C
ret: value=21.3 unit=°C
